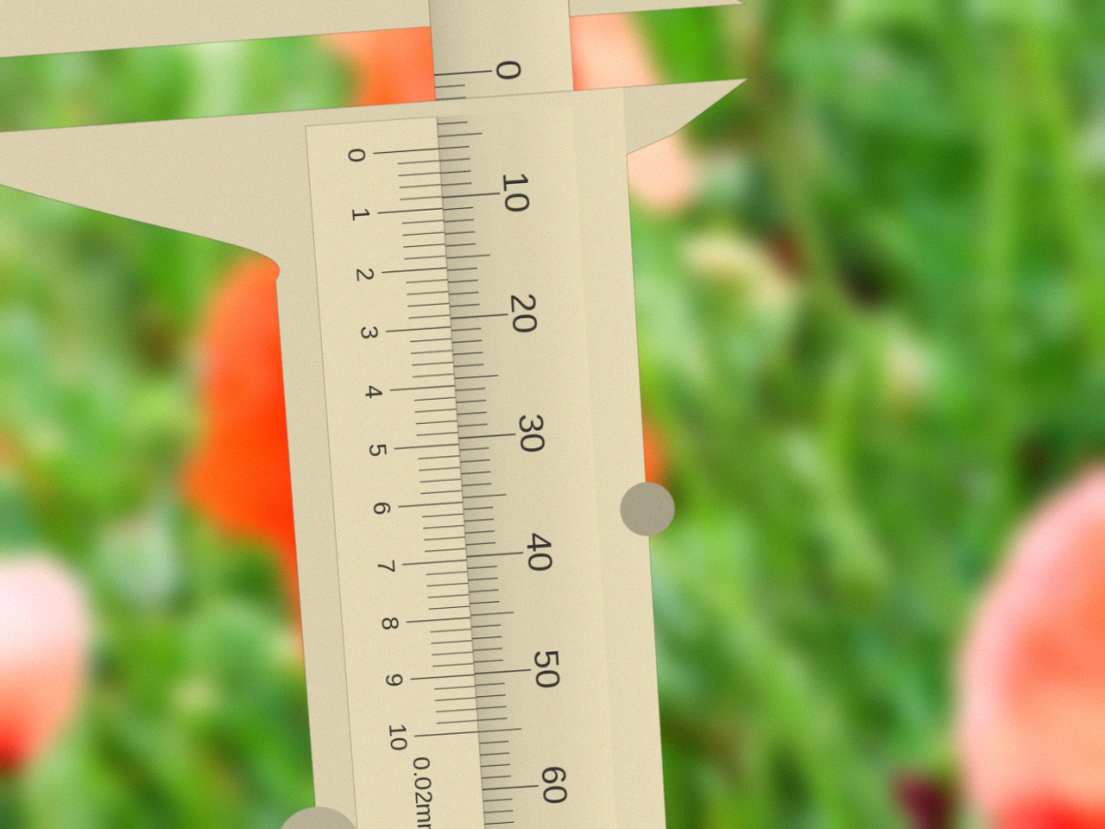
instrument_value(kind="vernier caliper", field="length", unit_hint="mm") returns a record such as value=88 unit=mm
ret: value=6.0 unit=mm
